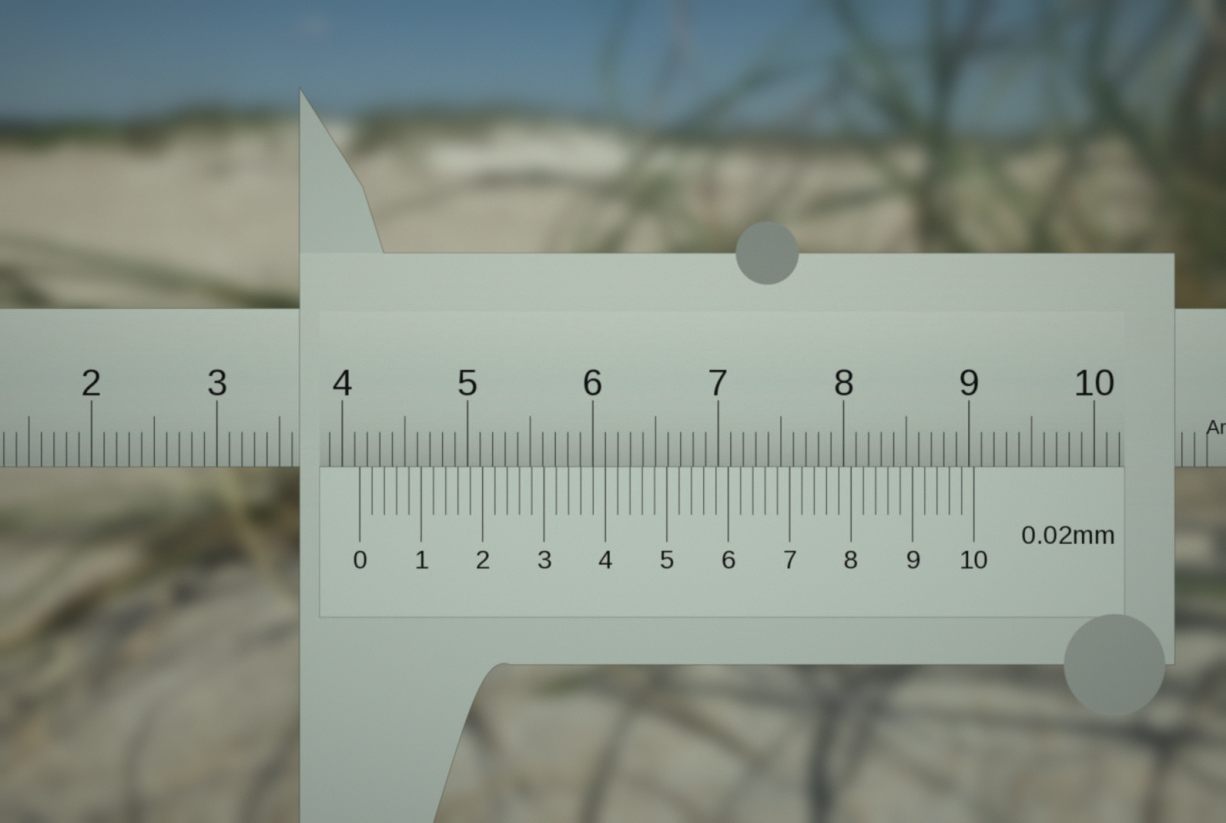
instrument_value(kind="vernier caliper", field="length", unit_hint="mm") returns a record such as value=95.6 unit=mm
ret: value=41.4 unit=mm
